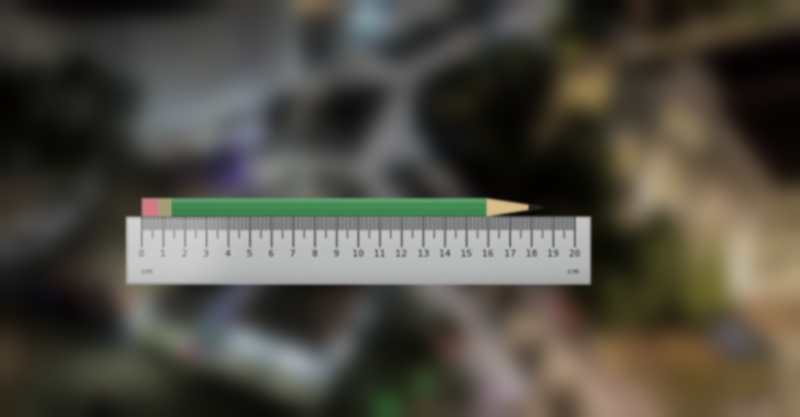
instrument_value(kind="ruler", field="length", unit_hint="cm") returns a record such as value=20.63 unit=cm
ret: value=18.5 unit=cm
